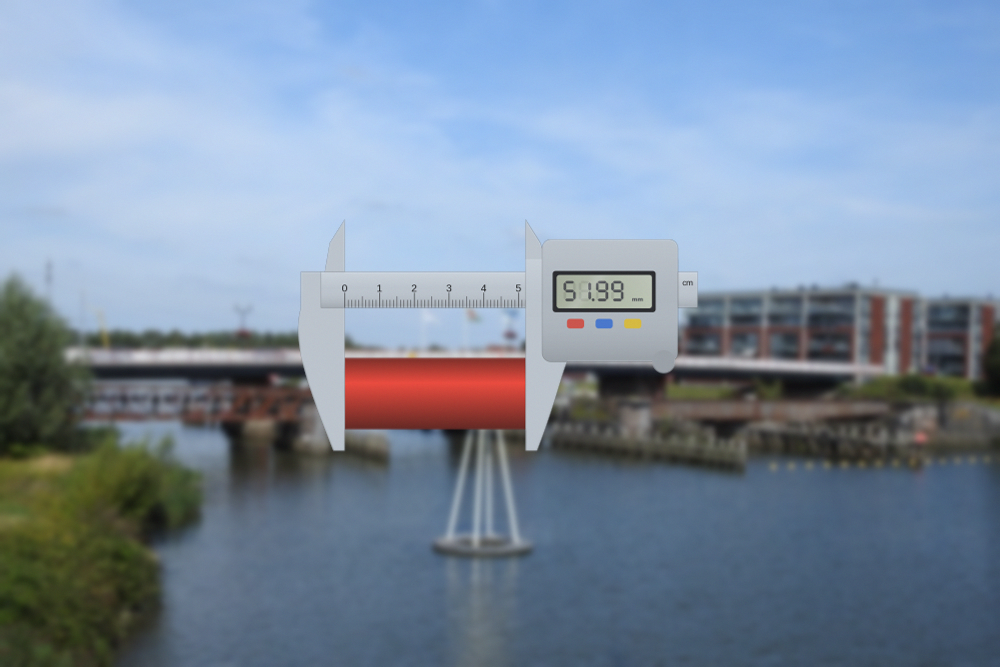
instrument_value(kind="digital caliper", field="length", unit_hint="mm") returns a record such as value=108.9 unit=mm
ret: value=51.99 unit=mm
